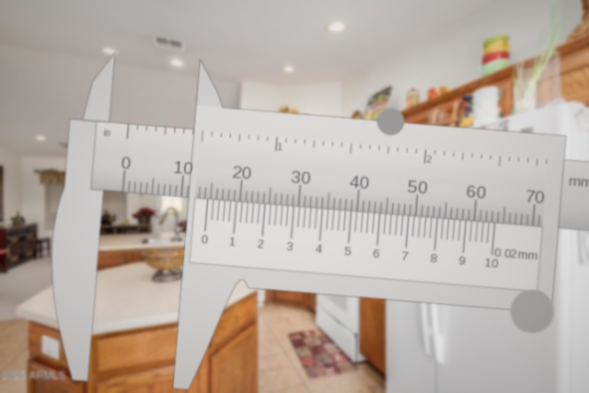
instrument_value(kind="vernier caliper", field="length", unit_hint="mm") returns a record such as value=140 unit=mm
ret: value=14.5 unit=mm
